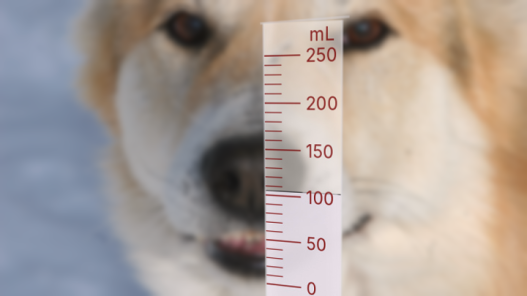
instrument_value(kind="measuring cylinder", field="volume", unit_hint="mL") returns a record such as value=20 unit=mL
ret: value=105 unit=mL
